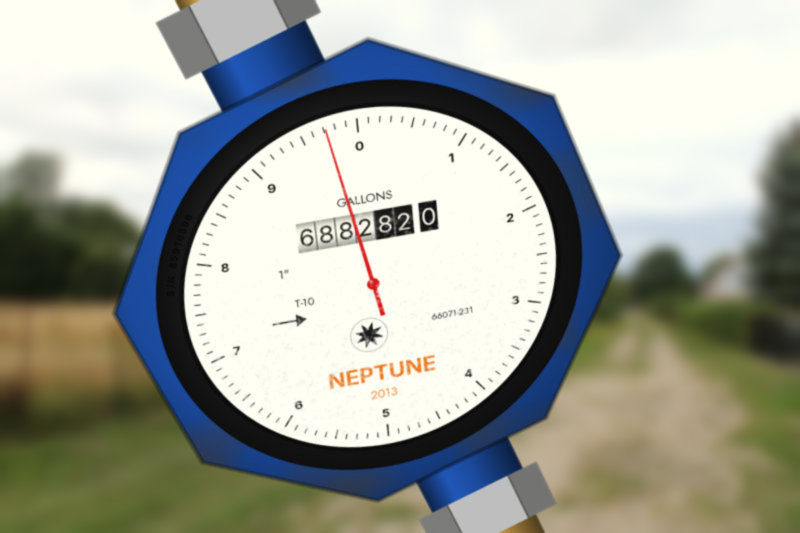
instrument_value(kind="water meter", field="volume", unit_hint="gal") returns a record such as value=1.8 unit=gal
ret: value=6882819.7 unit=gal
